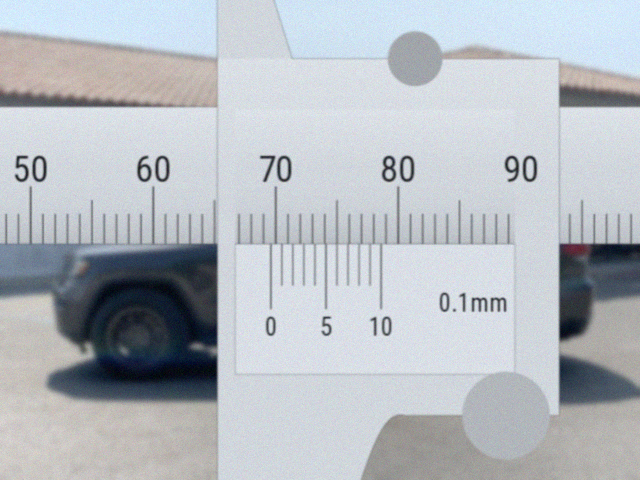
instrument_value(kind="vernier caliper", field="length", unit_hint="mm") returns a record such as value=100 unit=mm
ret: value=69.6 unit=mm
